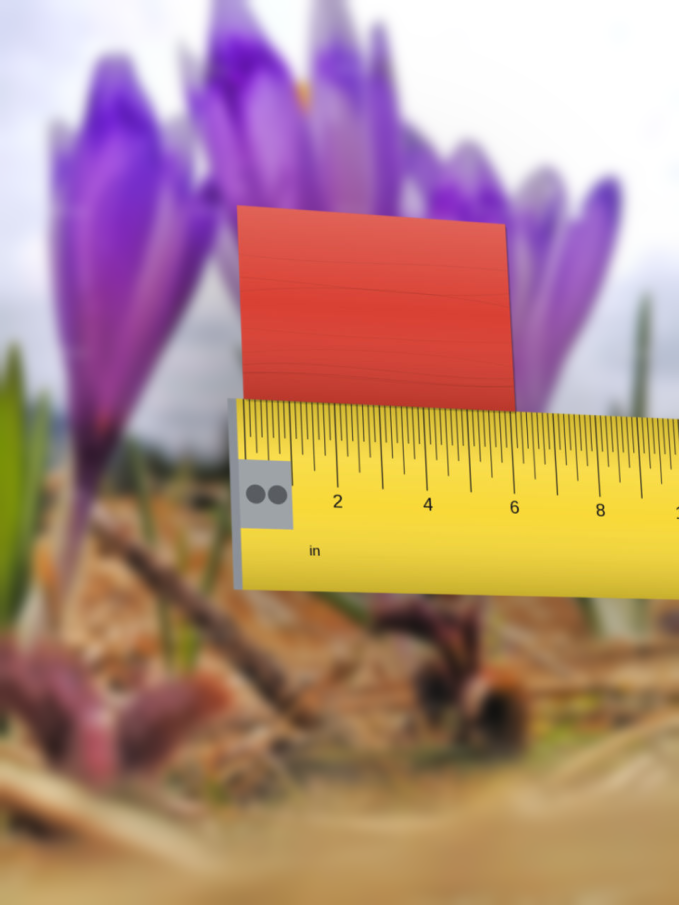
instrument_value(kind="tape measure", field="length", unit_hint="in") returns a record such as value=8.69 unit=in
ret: value=6.125 unit=in
